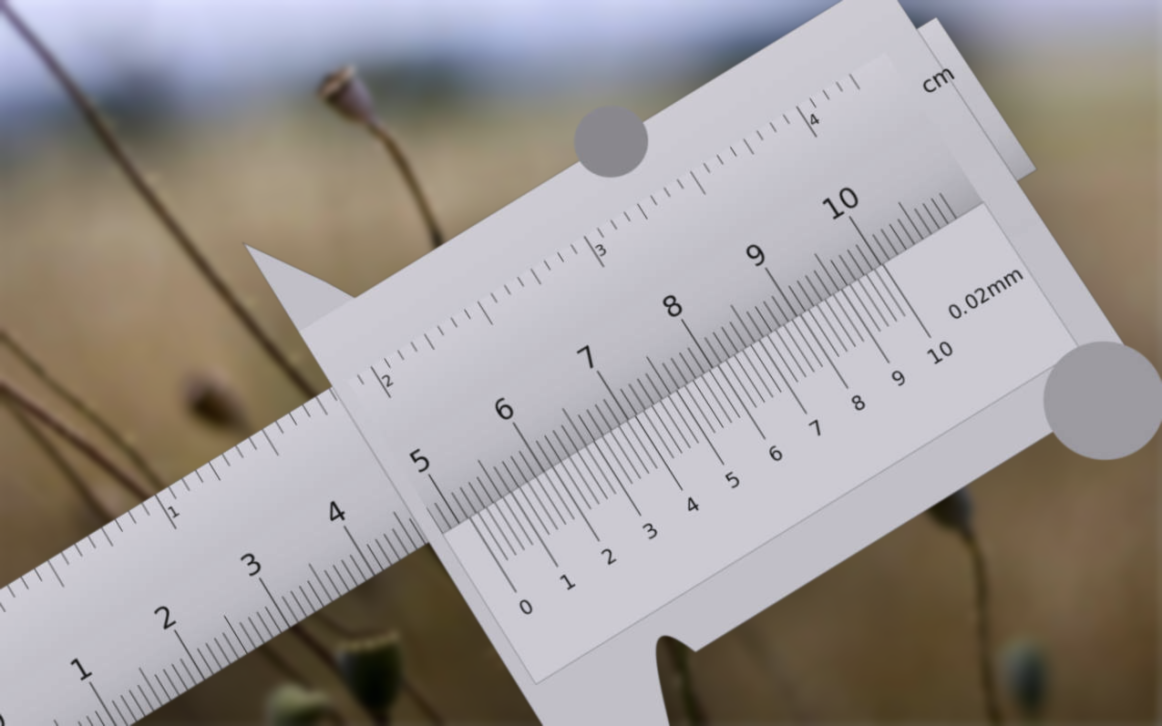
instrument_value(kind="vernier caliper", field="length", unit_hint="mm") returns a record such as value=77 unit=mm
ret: value=51.2 unit=mm
